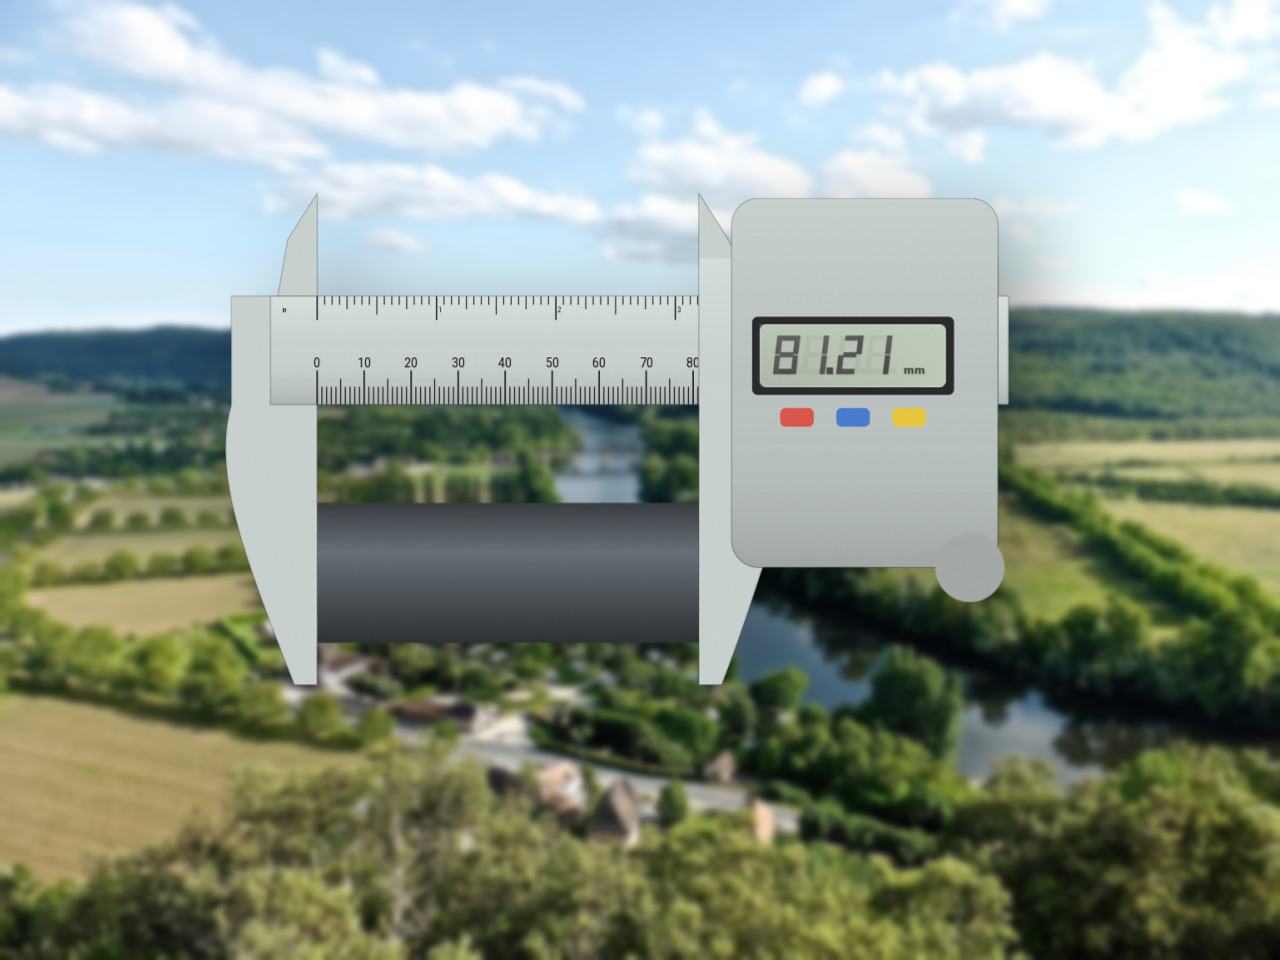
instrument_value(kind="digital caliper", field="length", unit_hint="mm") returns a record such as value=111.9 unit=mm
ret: value=81.21 unit=mm
